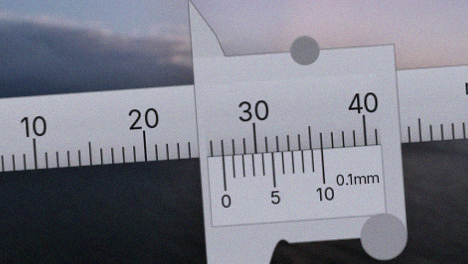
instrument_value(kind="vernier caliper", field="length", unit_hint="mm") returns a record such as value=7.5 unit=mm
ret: value=27.0 unit=mm
